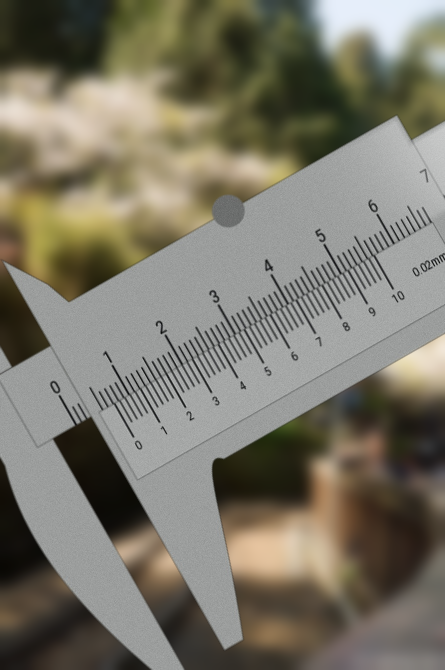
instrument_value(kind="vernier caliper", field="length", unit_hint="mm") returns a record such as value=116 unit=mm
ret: value=7.2 unit=mm
